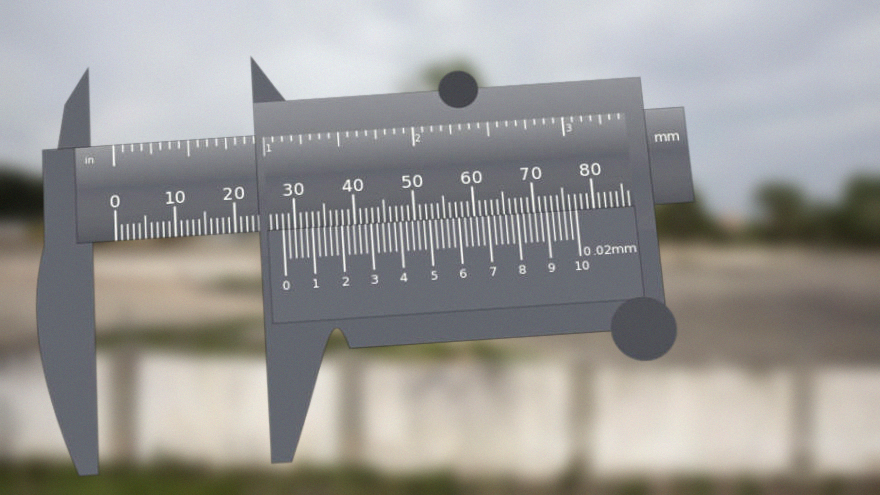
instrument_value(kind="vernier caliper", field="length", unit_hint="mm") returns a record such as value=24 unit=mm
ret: value=28.0 unit=mm
